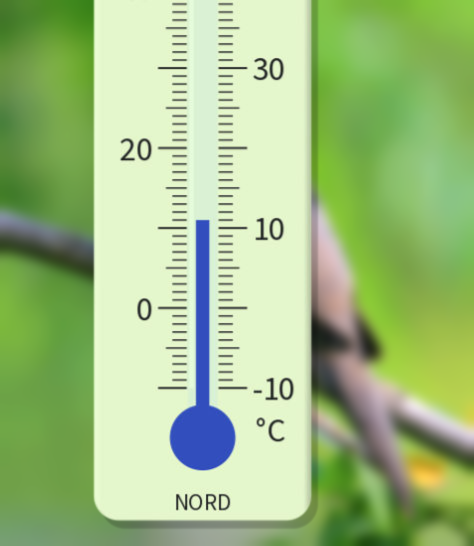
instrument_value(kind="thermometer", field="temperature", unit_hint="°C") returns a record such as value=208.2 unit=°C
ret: value=11 unit=°C
